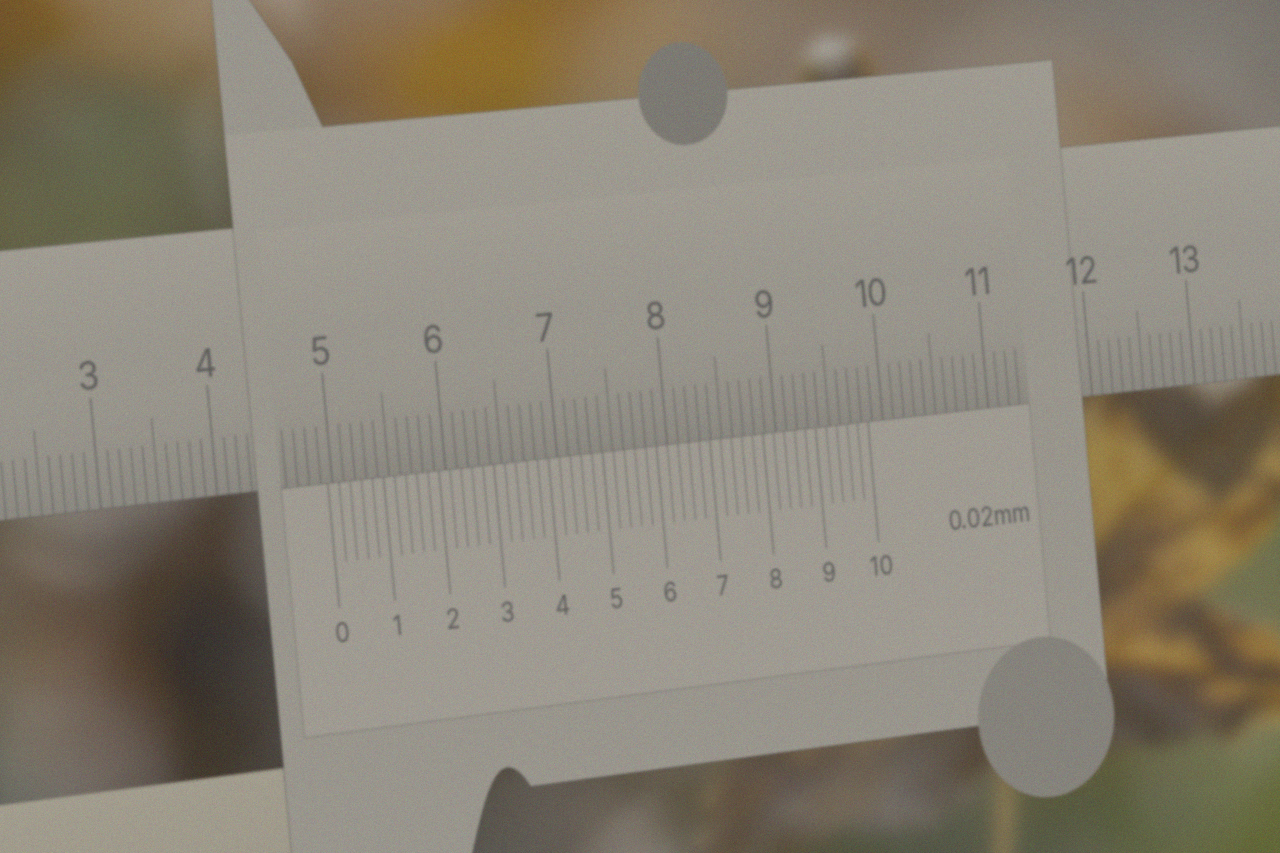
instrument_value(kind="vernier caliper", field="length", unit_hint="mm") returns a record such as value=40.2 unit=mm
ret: value=49.6 unit=mm
